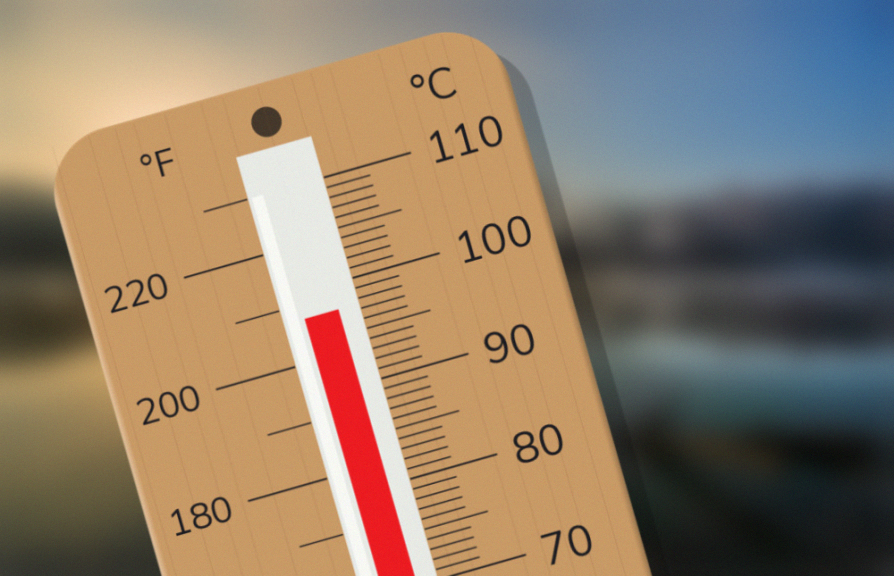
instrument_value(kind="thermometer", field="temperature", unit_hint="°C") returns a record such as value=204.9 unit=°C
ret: value=97.5 unit=°C
